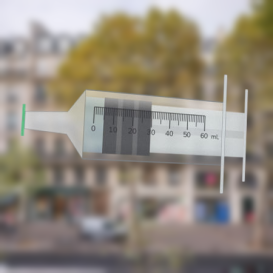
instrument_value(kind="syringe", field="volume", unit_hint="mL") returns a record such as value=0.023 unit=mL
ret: value=5 unit=mL
